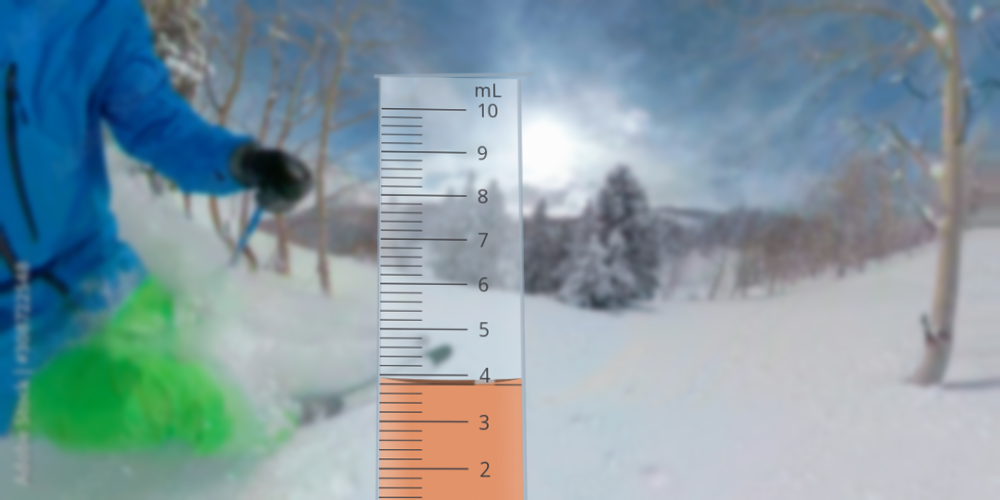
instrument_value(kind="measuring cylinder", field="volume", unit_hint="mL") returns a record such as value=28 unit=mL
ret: value=3.8 unit=mL
